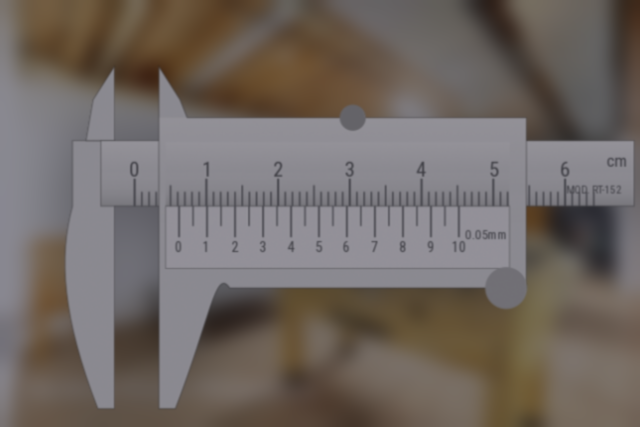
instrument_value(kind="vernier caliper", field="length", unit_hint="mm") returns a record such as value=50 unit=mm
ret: value=6.2 unit=mm
